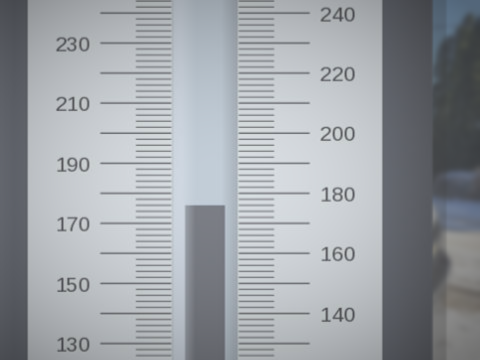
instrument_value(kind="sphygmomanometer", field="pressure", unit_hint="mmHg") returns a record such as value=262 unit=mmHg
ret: value=176 unit=mmHg
